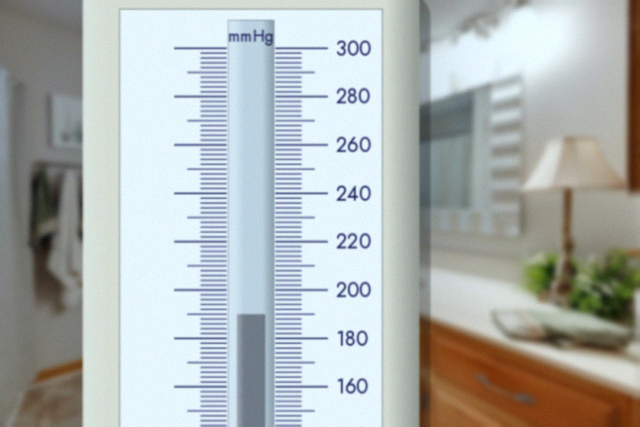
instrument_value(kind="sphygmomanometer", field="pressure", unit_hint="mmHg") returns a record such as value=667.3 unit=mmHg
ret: value=190 unit=mmHg
